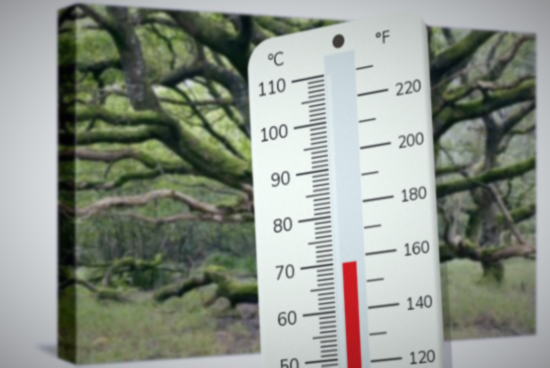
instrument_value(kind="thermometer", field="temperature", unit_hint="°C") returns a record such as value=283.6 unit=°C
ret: value=70 unit=°C
